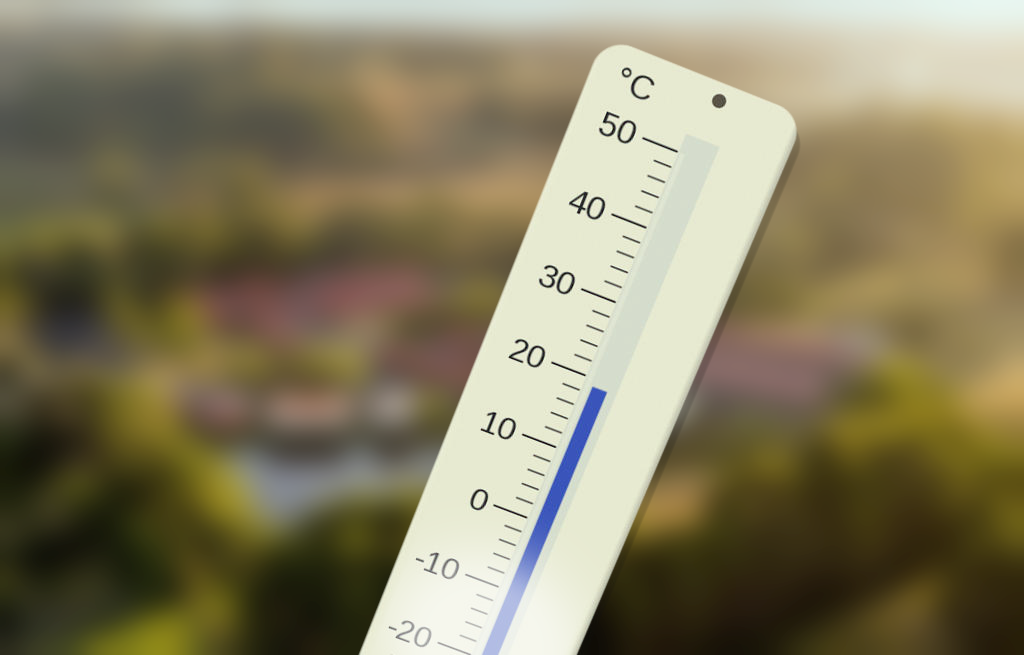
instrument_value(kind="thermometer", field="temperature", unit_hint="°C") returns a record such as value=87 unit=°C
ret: value=19 unit=°C
